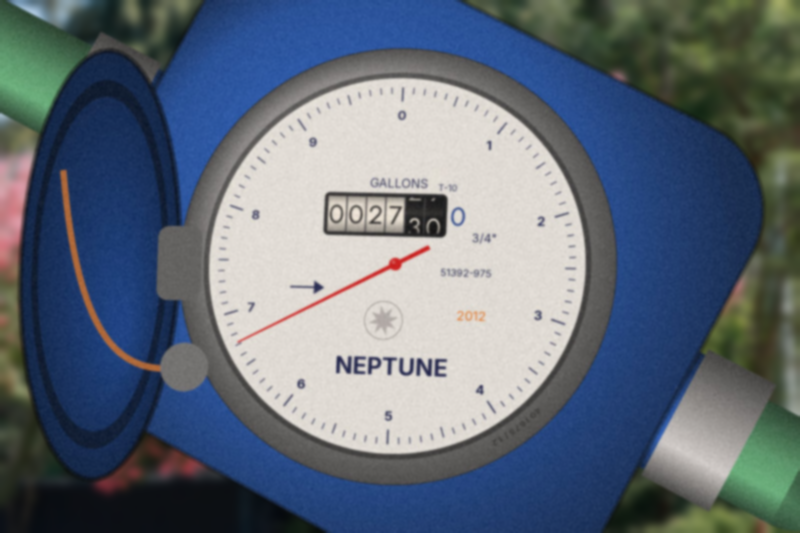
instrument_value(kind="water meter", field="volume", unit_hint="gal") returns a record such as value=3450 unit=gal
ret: value=27296.7 unit=gal
